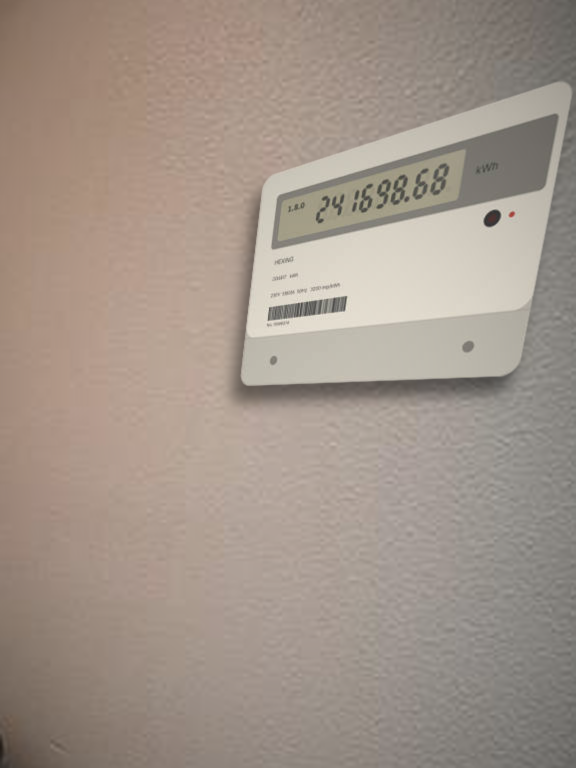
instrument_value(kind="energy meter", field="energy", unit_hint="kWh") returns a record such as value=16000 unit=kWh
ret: value=241698.68 unit=kWh
